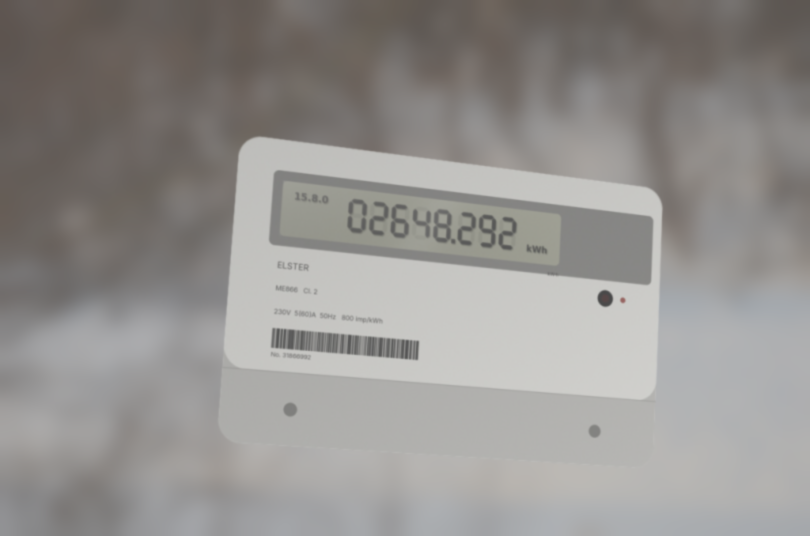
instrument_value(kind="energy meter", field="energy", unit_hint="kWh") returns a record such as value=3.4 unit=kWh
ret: value=2648.292 unit=kWh
